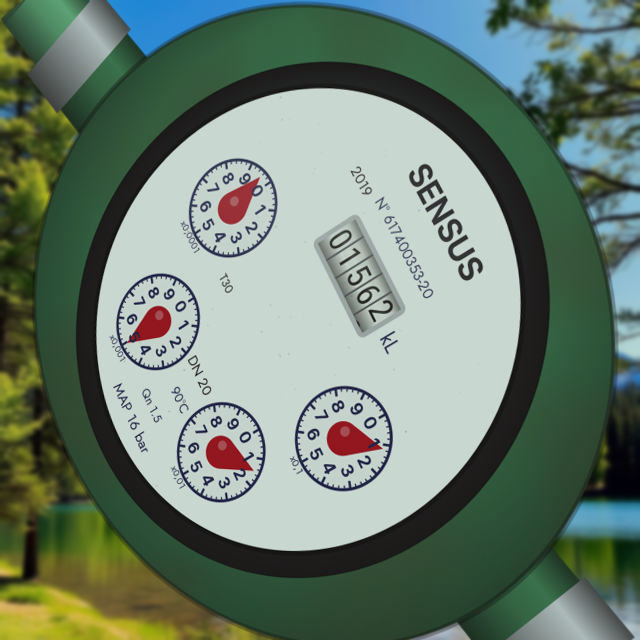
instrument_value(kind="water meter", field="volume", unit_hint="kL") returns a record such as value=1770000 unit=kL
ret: value=1562.1149 unit=kL
